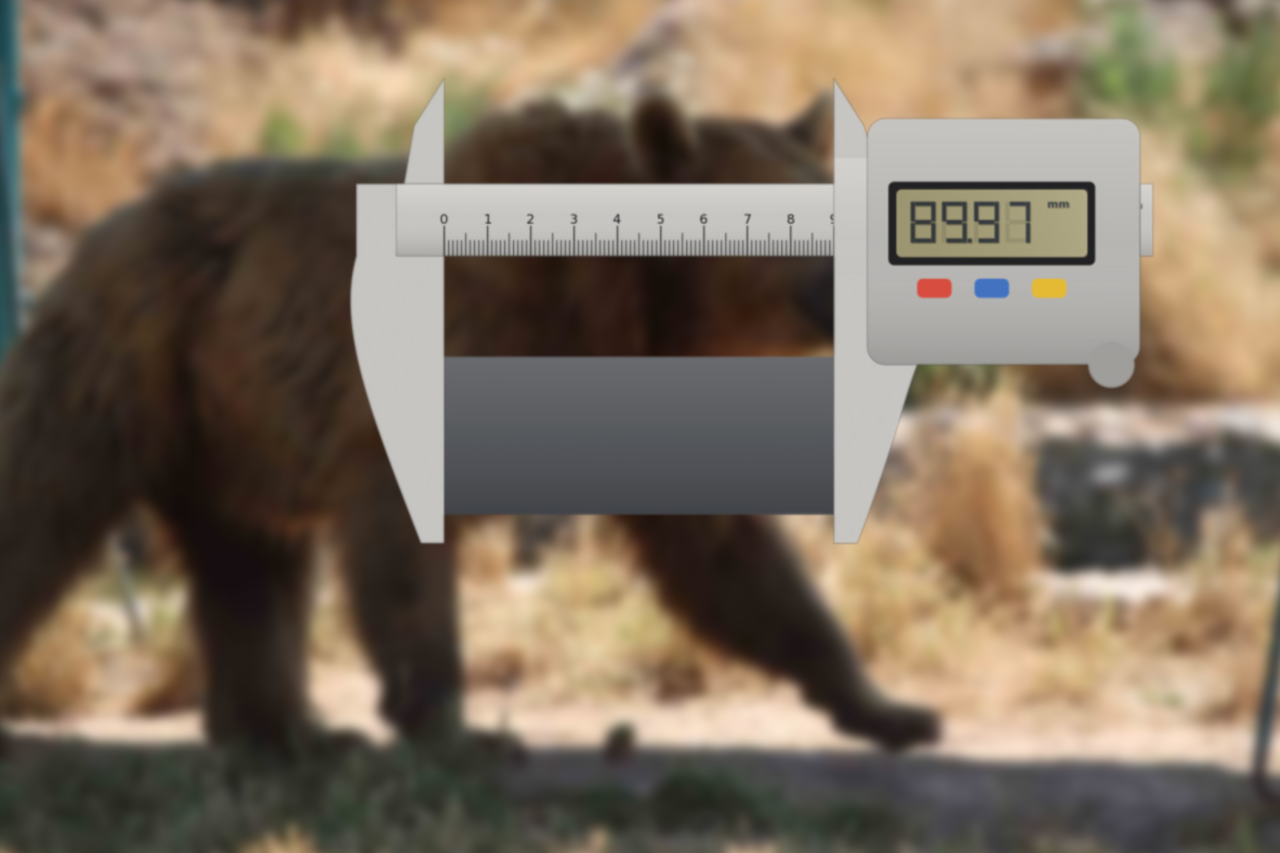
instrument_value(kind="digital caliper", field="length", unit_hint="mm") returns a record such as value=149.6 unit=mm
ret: value=89.97 unit=mm
